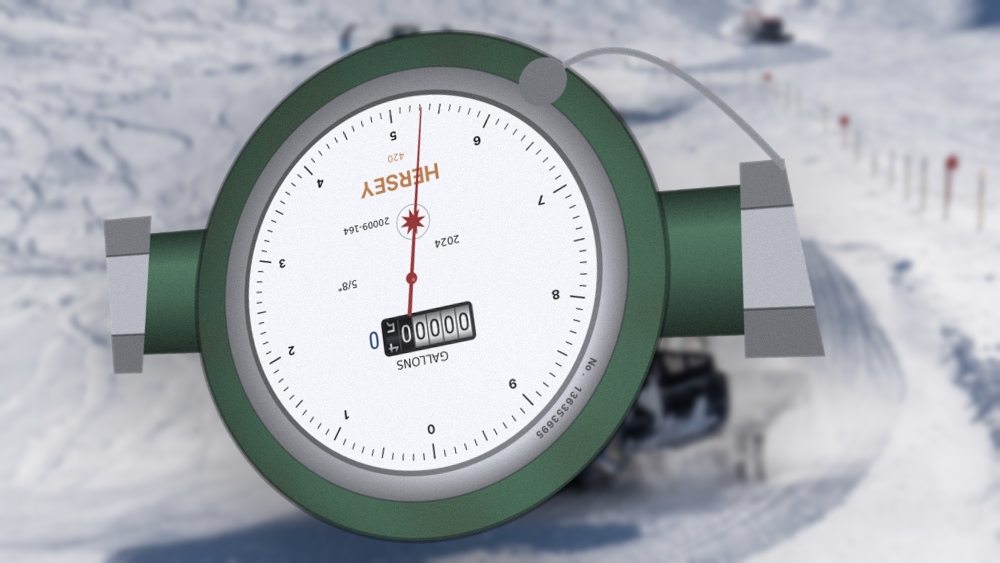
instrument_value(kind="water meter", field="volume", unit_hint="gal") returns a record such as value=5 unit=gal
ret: value=45.3 unit=gal
